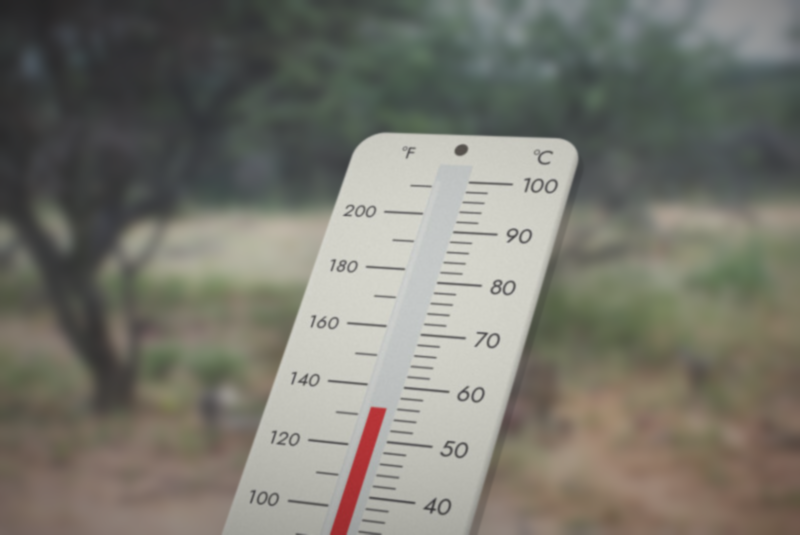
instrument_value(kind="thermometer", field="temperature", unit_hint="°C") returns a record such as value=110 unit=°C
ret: value=56 unit=°C
